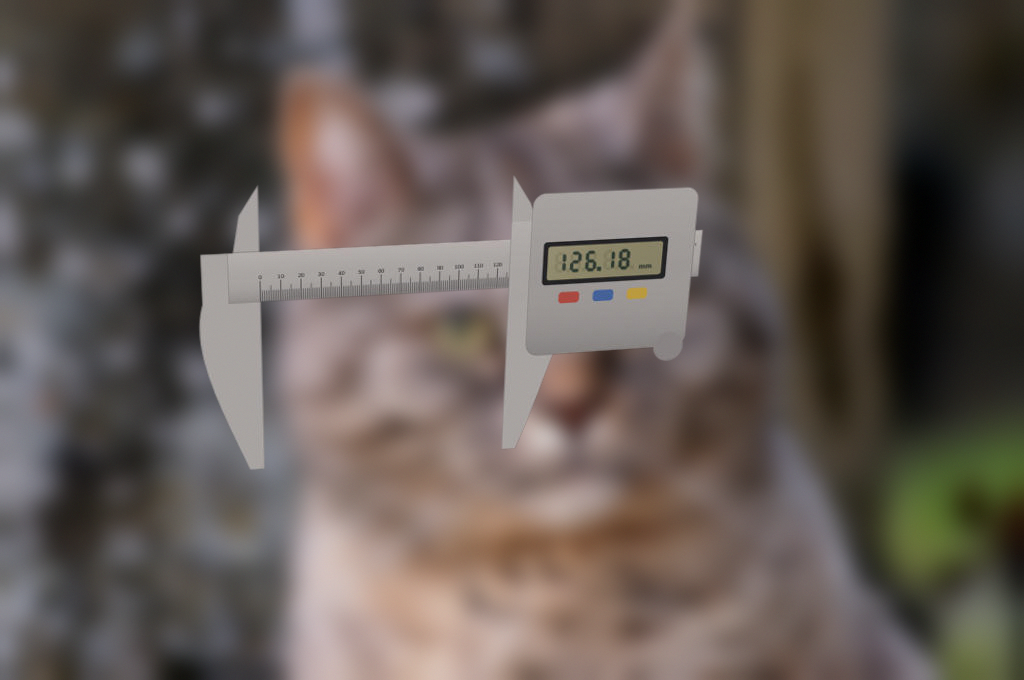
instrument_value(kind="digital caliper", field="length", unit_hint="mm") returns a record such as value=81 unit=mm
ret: value=126.18 unit=mm
